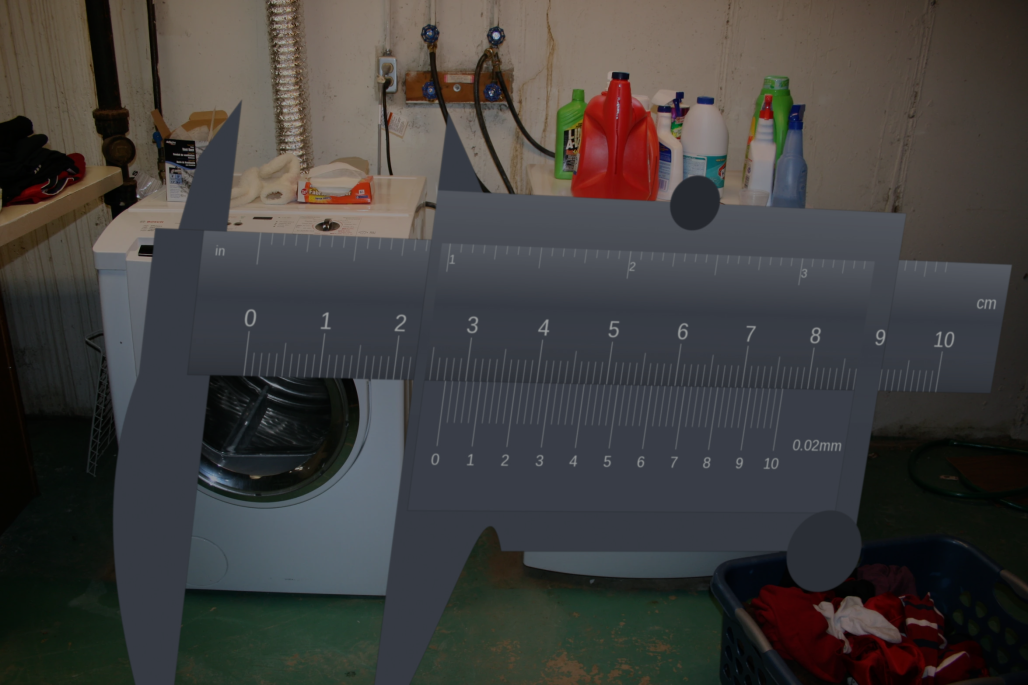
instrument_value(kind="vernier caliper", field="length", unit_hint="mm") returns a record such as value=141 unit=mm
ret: value=27.2 unit=mm
